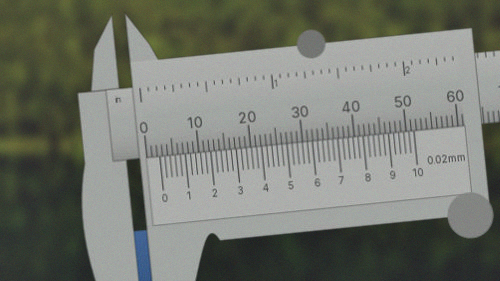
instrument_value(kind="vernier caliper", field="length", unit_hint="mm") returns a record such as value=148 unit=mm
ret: value=2.5 unit=mm
